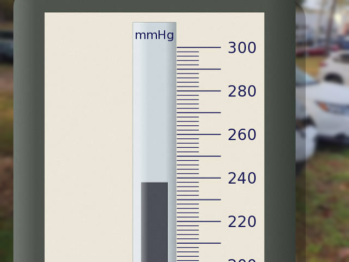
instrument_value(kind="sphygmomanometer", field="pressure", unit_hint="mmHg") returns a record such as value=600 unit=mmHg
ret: value=238 unit=mmHg
